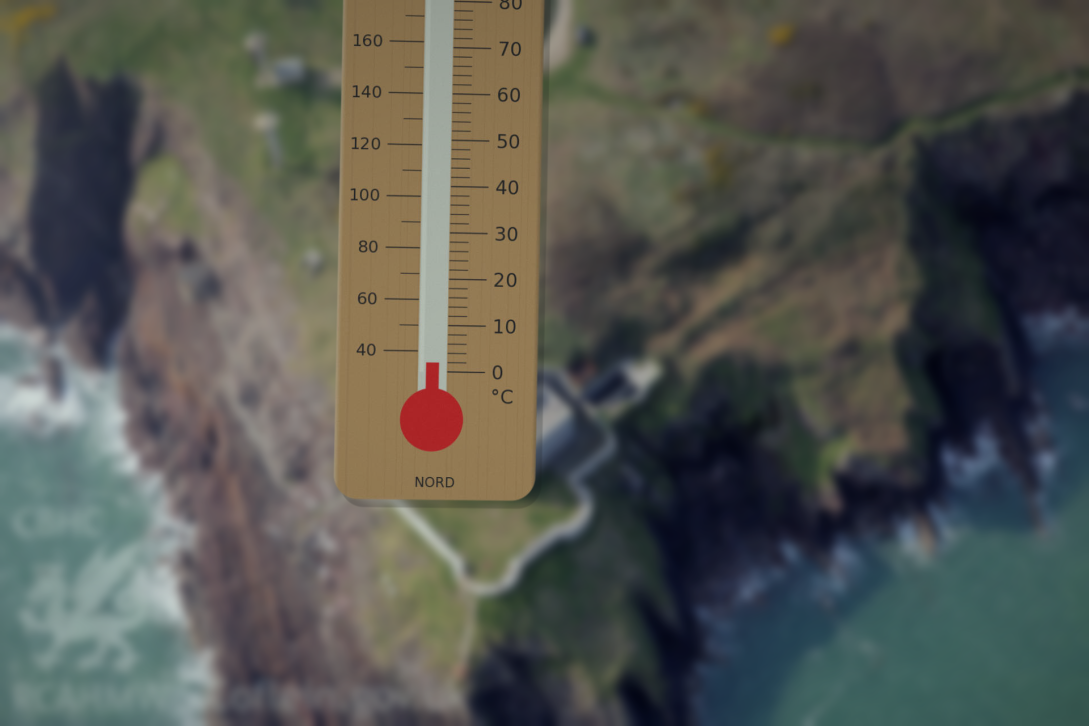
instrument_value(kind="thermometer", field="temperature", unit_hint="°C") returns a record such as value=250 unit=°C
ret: value=2 unit=°C
